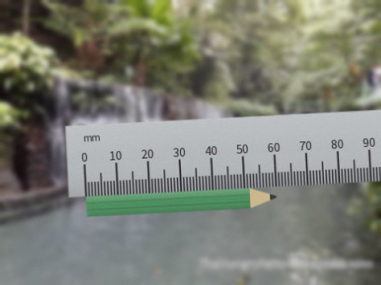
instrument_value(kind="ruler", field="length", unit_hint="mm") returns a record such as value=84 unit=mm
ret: value=60 unit=mm
